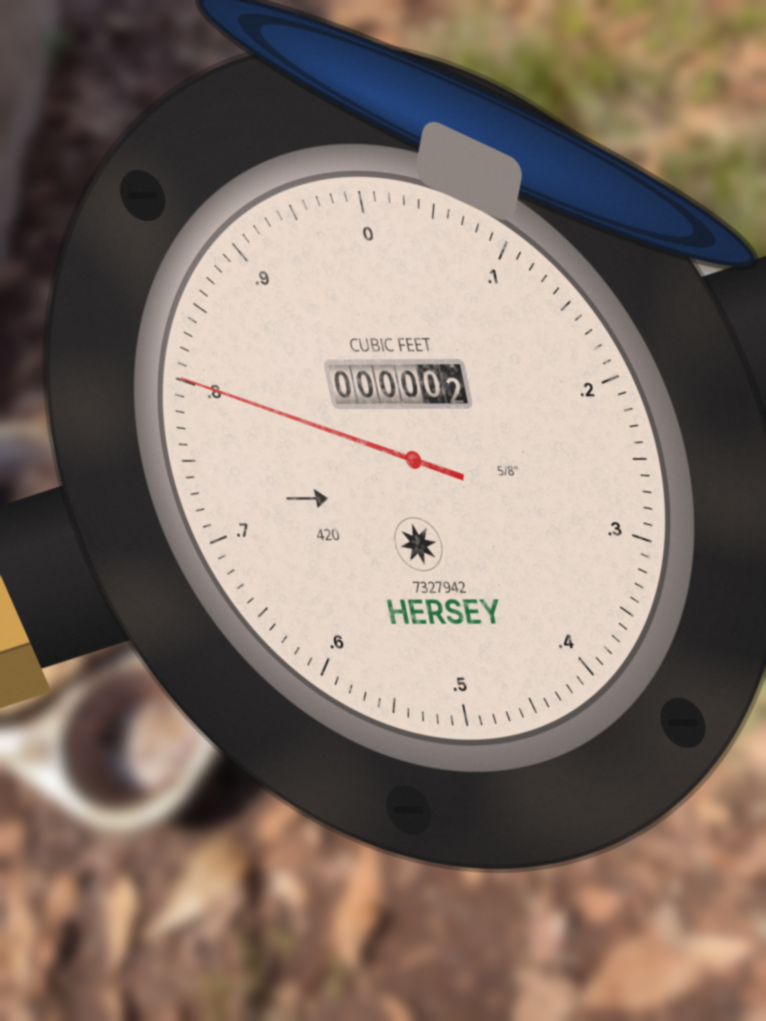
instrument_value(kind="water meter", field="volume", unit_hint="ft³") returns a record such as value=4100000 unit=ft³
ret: value=1.80 unit=ft³
